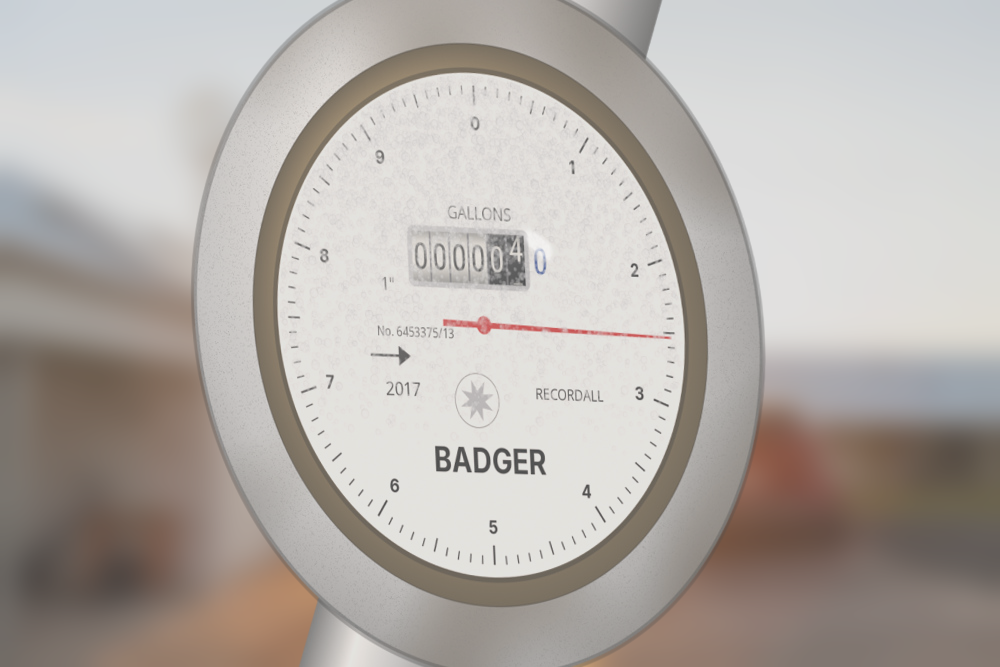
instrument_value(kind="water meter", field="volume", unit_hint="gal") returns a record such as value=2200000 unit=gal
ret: value=42.5 unit=gal
